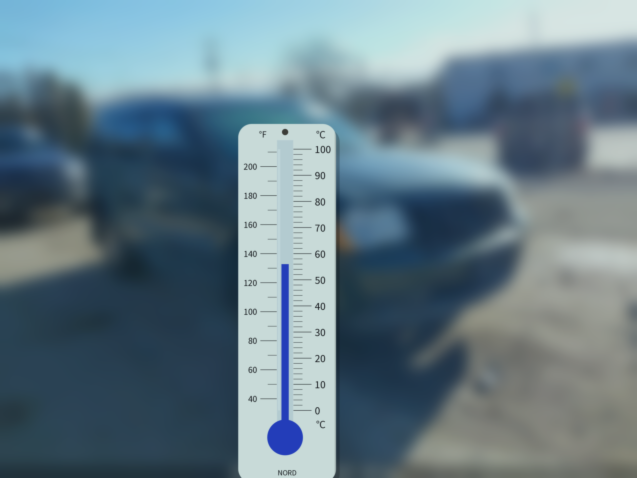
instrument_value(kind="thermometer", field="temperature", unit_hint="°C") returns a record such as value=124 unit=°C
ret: value=56 unit=°C
